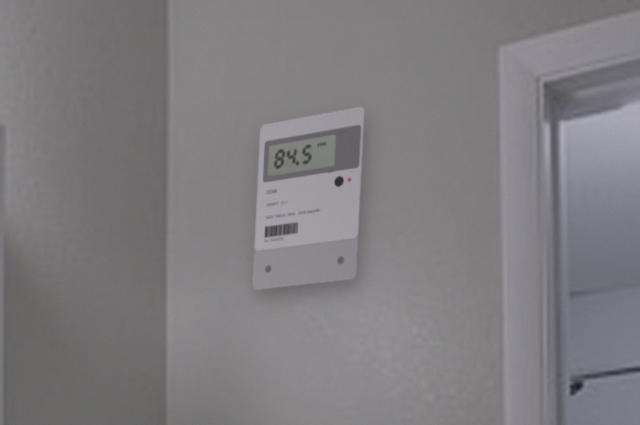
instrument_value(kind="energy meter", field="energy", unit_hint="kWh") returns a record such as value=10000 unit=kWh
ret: value=84.5 unit=kWh
